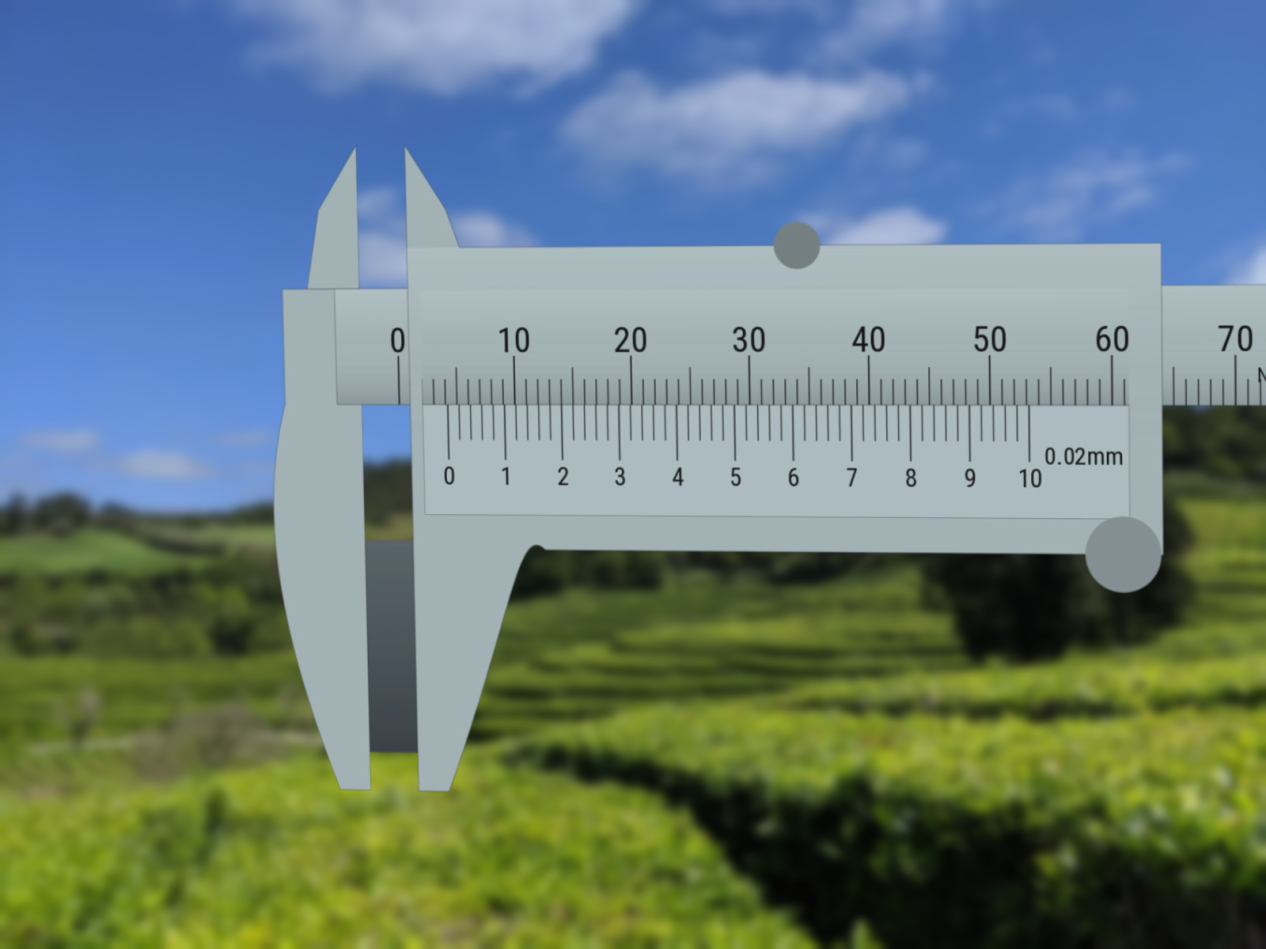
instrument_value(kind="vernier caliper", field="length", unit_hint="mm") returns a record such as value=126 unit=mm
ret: value=4.2 unit=mm
